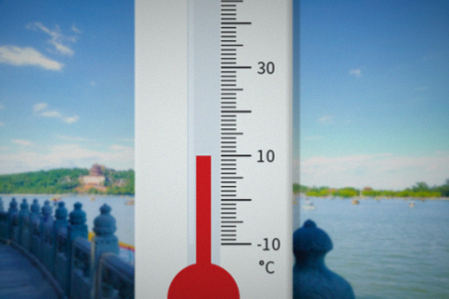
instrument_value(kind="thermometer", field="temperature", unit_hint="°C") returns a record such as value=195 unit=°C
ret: value=10 unit=°C
